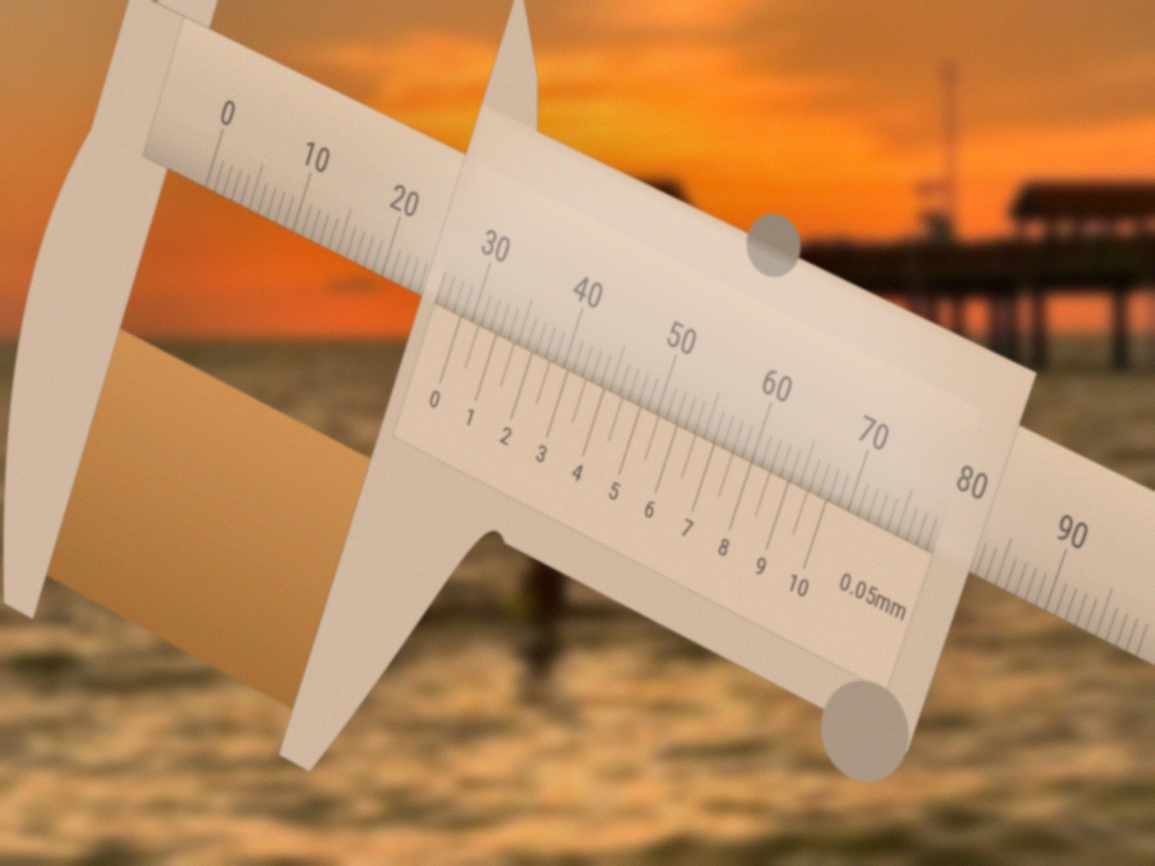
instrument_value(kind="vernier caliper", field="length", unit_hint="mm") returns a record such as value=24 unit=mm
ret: value=28.8 unit=mm
